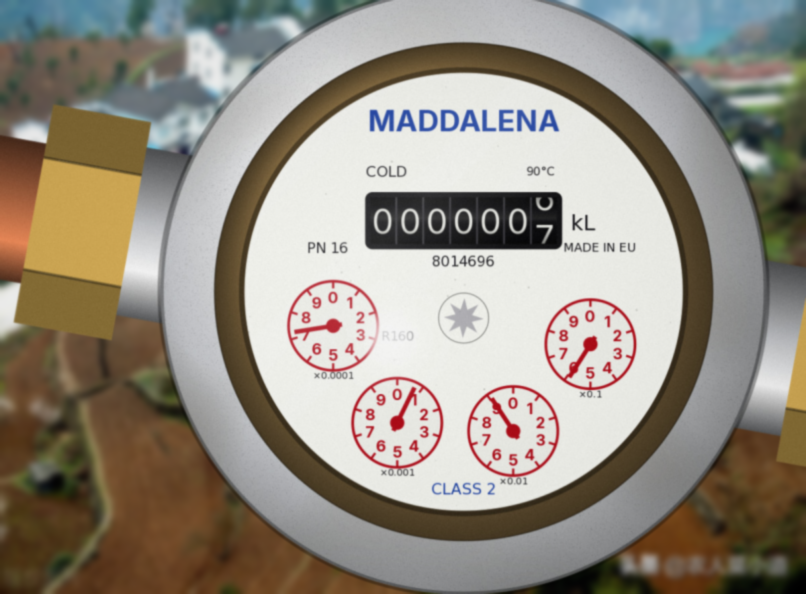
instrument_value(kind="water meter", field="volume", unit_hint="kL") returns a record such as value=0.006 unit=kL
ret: value=6.5907 unit=kL
